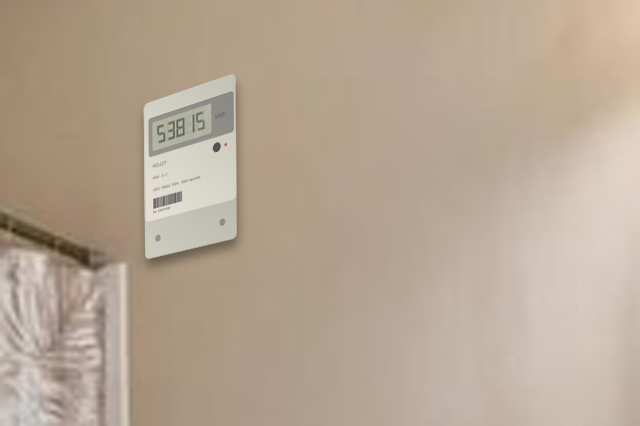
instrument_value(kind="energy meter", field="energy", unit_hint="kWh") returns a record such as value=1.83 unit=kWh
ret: value=53815 unit=kWh
